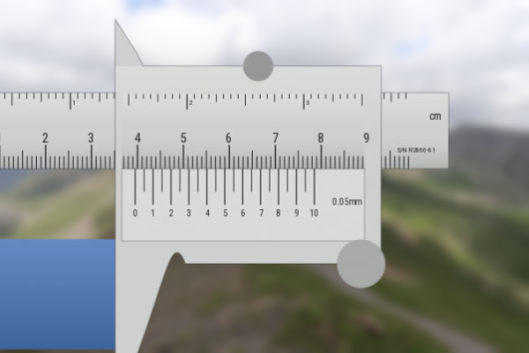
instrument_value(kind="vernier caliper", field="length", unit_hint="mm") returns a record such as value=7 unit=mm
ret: value=39.5 unit=mm
